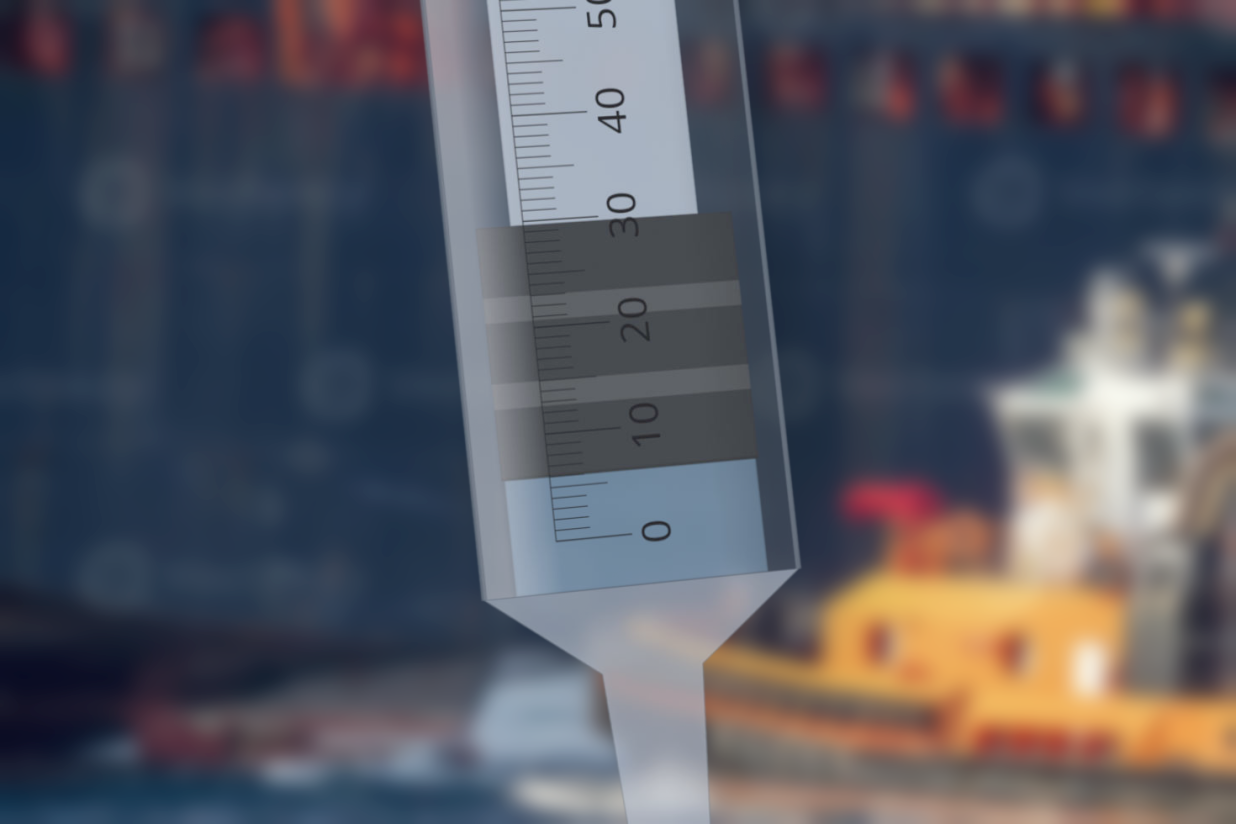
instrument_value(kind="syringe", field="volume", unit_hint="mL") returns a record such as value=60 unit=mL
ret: value=6 unit=mL
